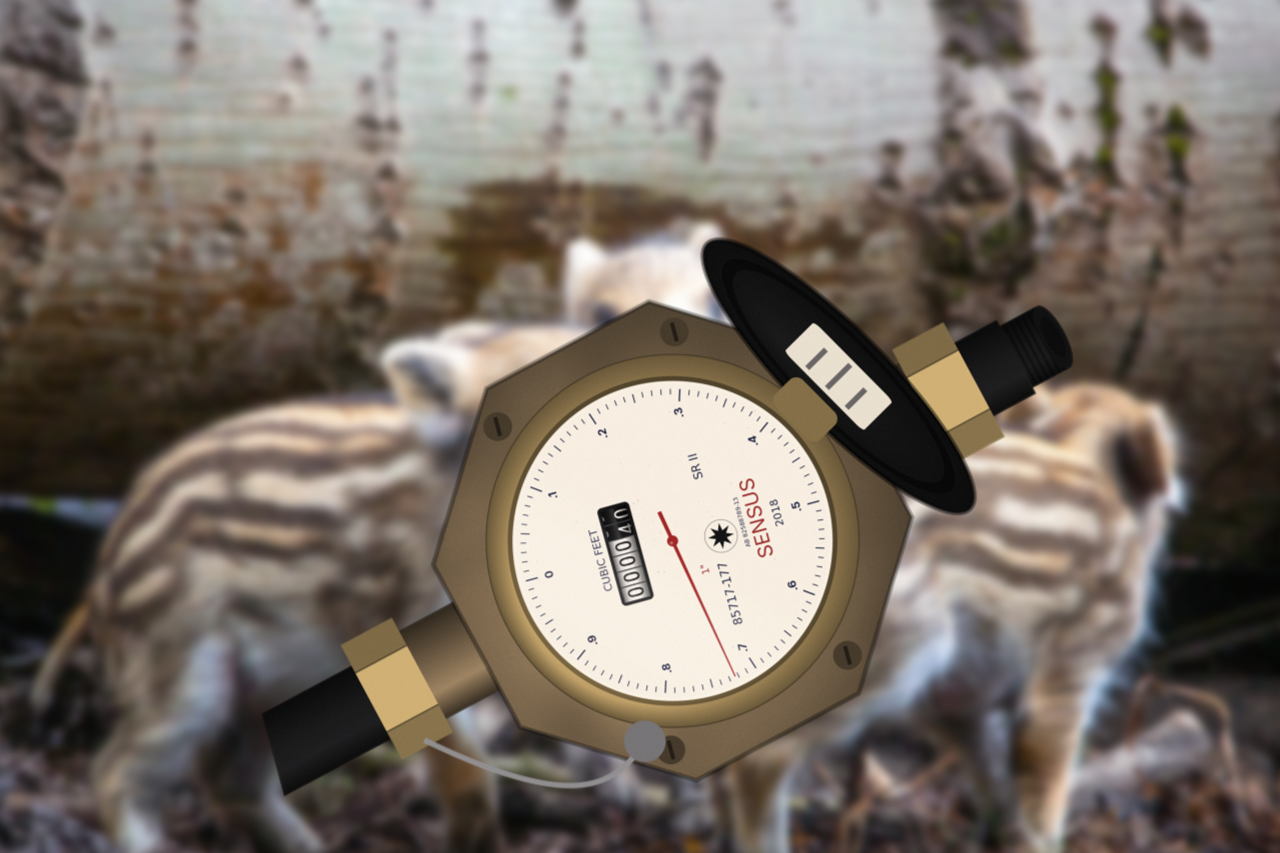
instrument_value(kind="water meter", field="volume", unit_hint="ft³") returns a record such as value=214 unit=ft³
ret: value=39.72 unit=ft³
